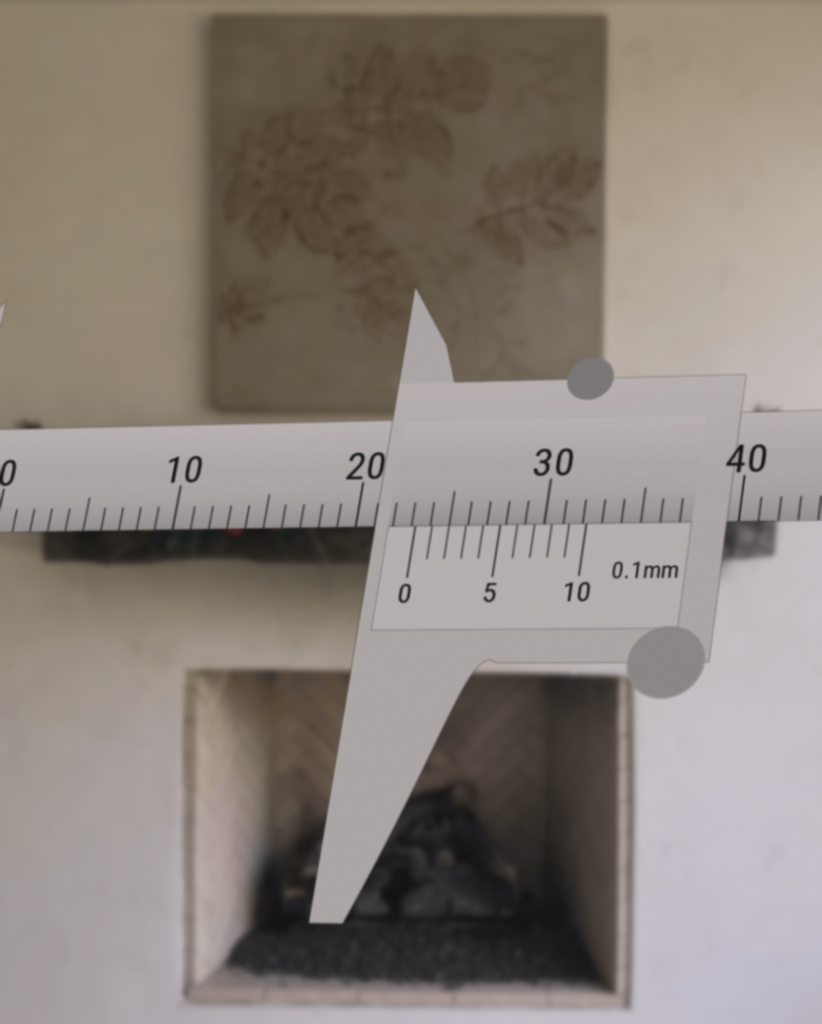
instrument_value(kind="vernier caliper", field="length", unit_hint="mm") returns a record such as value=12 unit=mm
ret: value=23.2 unit=mm
